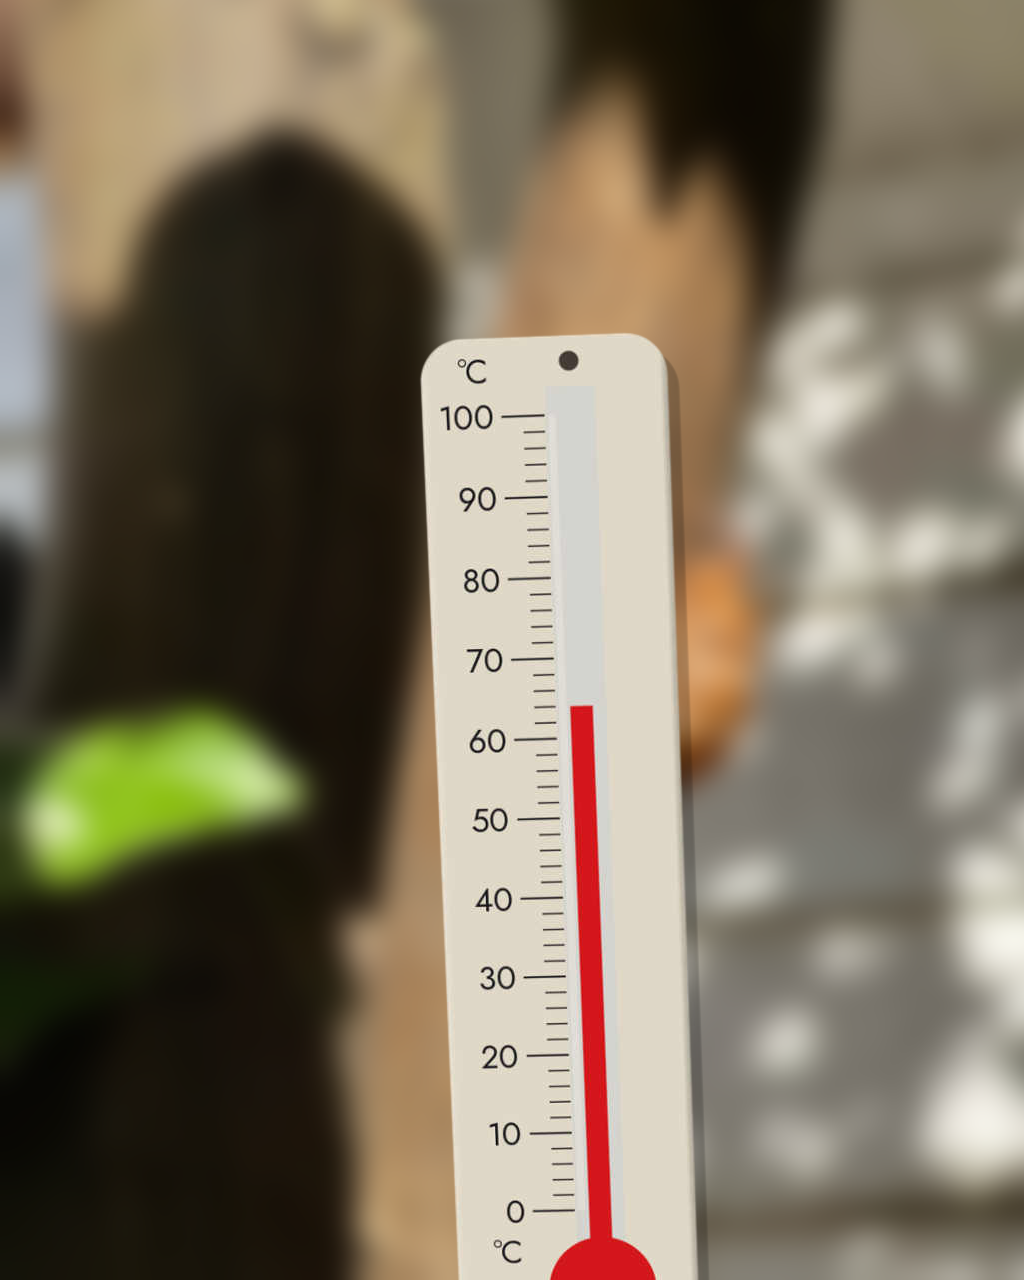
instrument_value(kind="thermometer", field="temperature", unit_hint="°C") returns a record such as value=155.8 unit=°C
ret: value=64 unit=°C
